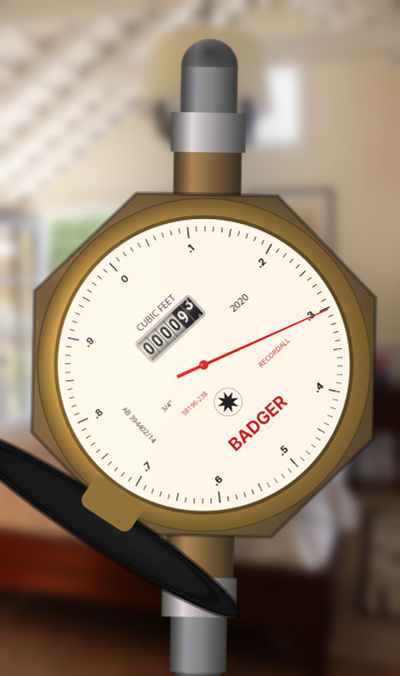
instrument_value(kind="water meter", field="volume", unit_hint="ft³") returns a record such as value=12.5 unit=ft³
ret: value=93.30 unit=ft³
